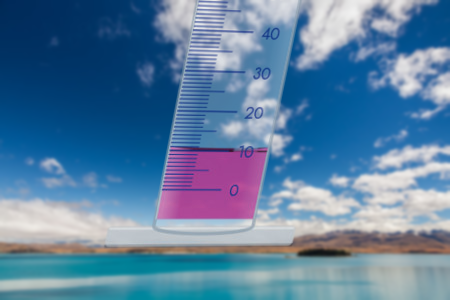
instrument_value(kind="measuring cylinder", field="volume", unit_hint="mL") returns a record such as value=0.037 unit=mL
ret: value=10 unit=mL
